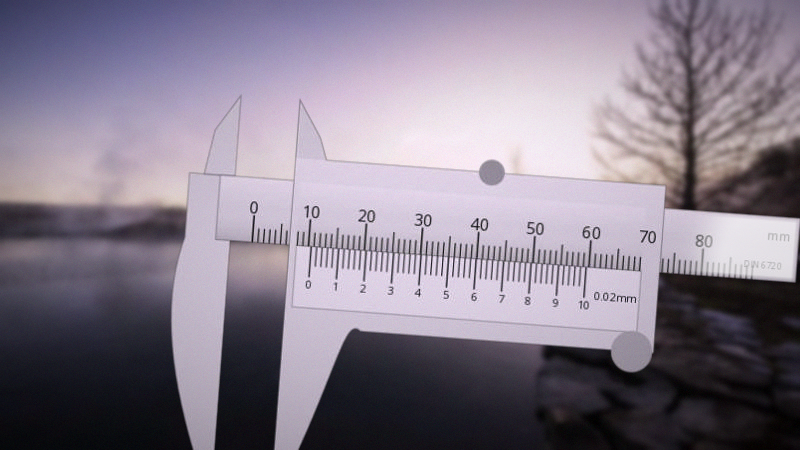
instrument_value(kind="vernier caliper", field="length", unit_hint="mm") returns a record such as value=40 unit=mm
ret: value=10.5 unit=mm
